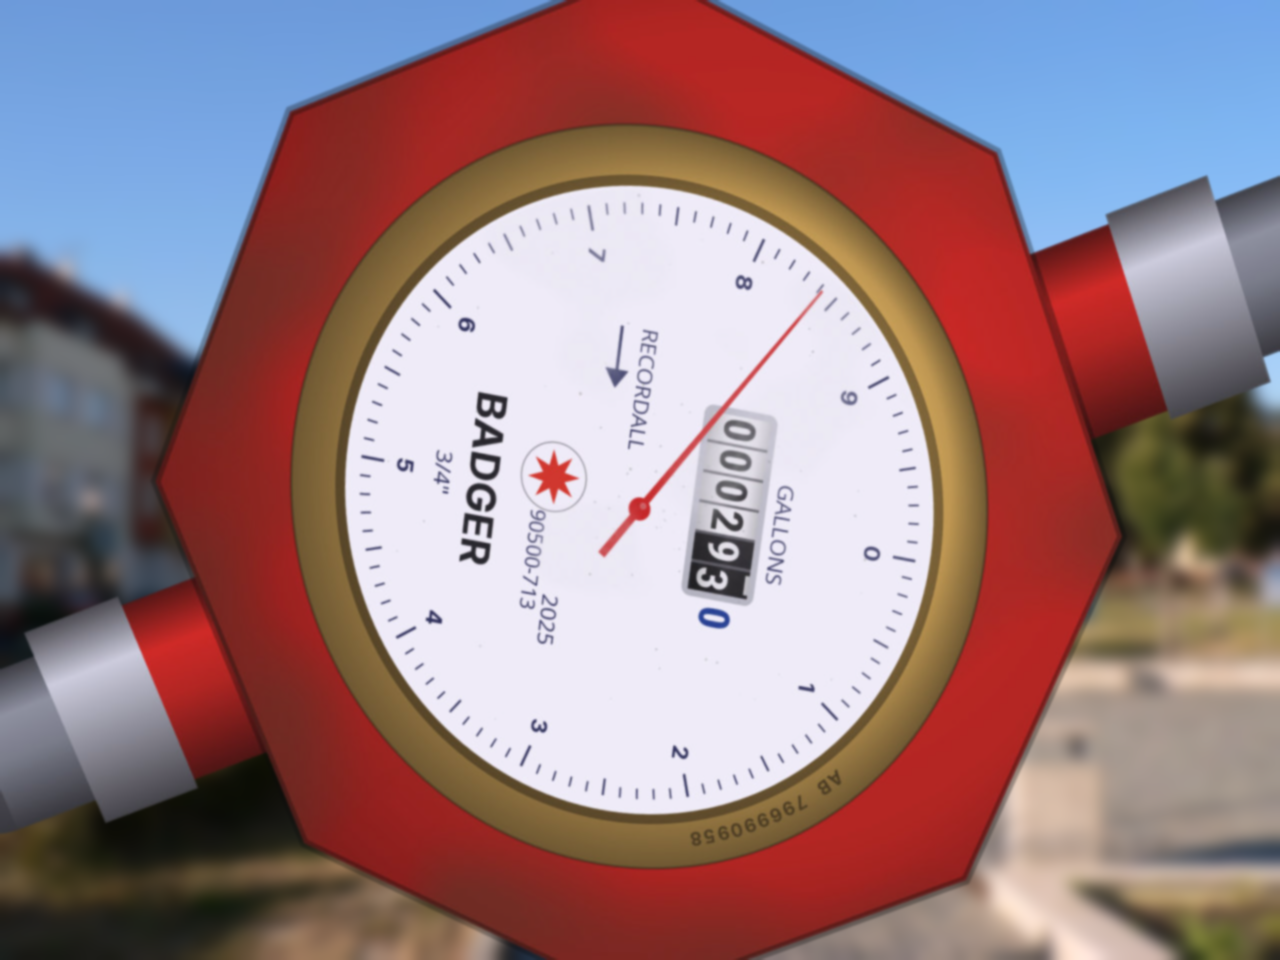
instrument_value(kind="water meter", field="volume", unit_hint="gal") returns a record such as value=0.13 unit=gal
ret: value=2928.4 unit=gal
